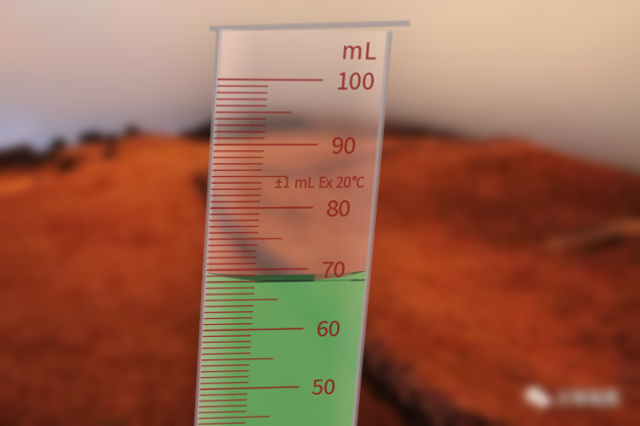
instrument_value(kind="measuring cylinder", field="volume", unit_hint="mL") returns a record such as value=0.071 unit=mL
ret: value=68 unit=mL
